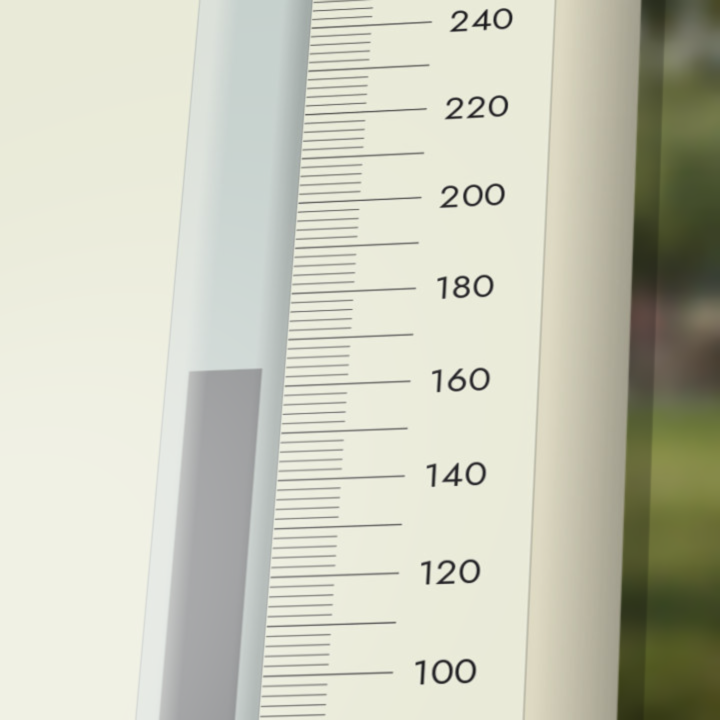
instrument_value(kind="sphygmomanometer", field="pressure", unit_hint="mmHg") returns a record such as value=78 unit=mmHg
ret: value=164 unit=mmHg
